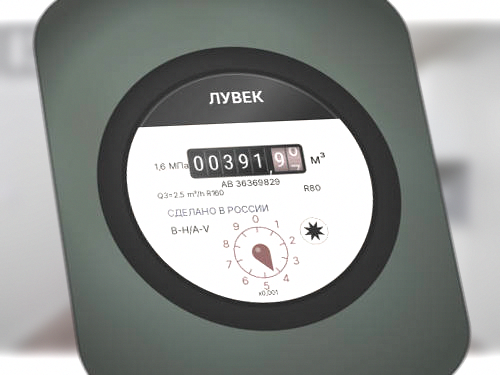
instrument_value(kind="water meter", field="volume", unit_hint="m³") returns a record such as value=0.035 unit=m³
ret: value=391.964 unit=m³
